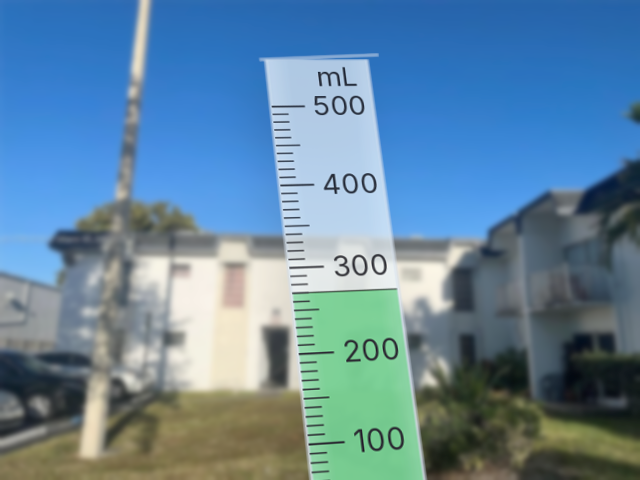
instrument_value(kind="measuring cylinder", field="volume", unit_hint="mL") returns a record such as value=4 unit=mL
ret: value=270 unit=mL
